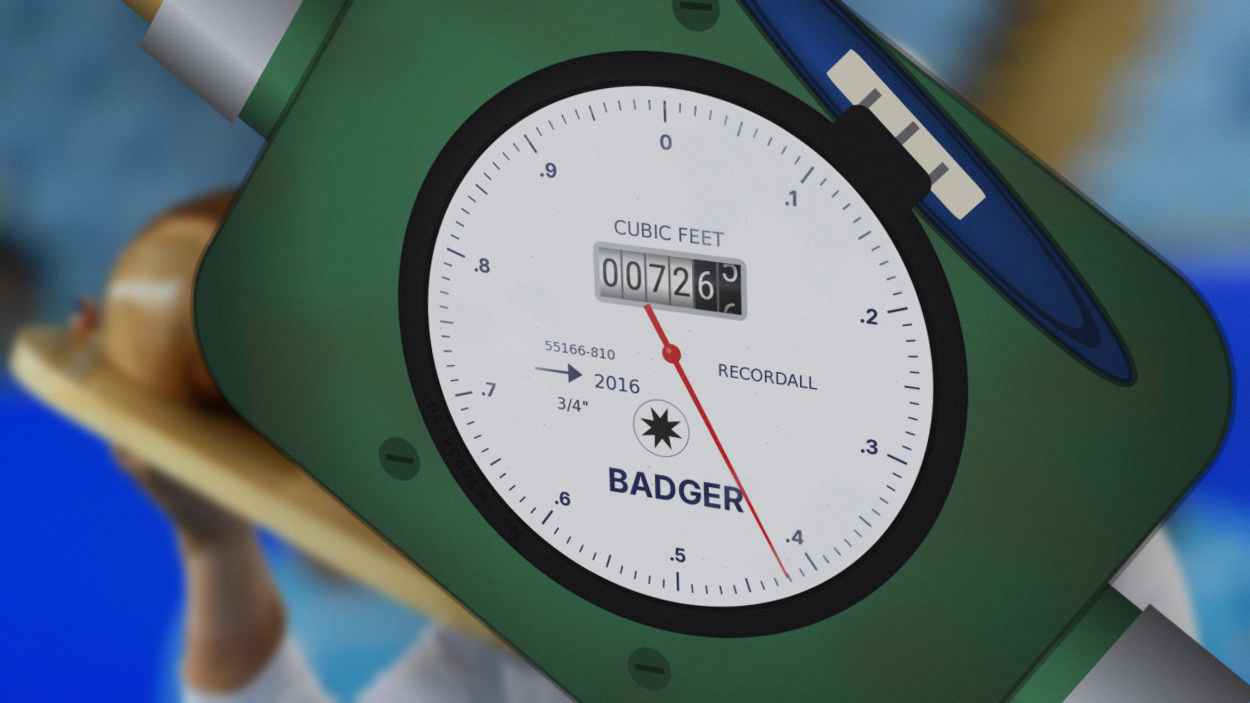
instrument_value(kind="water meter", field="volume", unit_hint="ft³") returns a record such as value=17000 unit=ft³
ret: value=7265.42 unit=ft³
